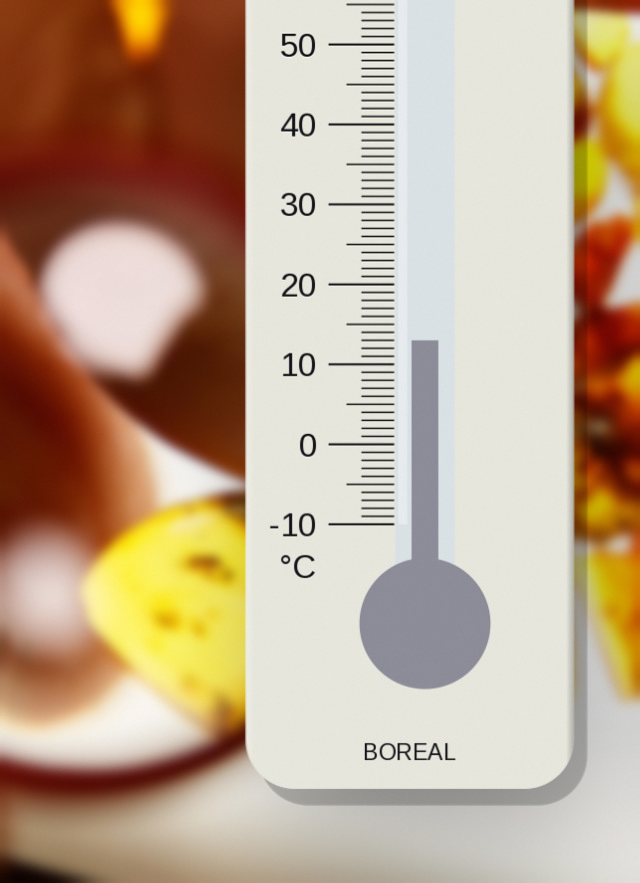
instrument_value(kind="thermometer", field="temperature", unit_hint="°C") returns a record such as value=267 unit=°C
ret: value=13 unit=°C
